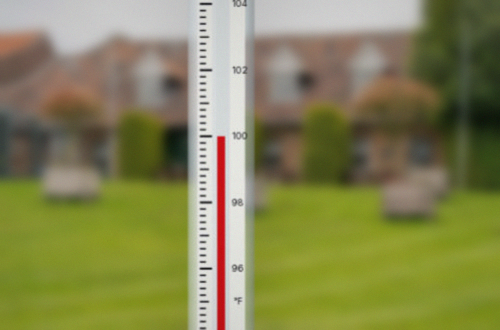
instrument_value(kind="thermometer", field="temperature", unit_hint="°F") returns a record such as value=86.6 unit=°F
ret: value=100 unit=°F
